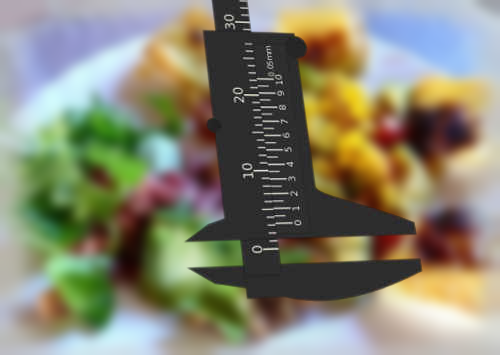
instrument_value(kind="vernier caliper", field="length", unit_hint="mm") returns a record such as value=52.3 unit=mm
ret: value=3.2 unit=mm
